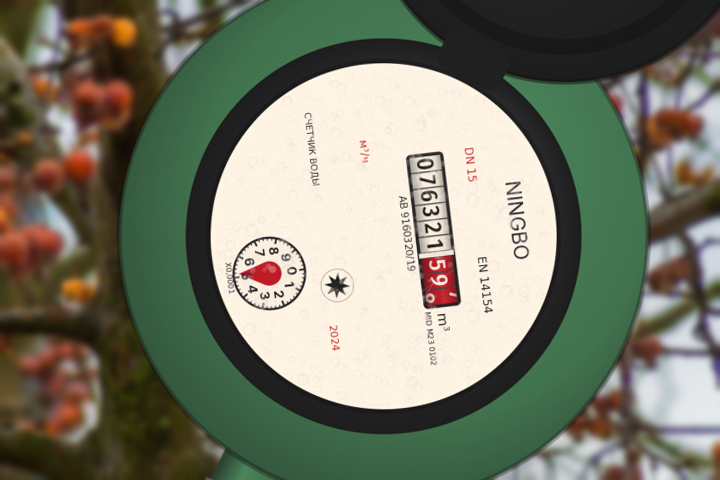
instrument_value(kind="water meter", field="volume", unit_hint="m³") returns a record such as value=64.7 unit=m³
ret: value=76321.5975 unit=m³
